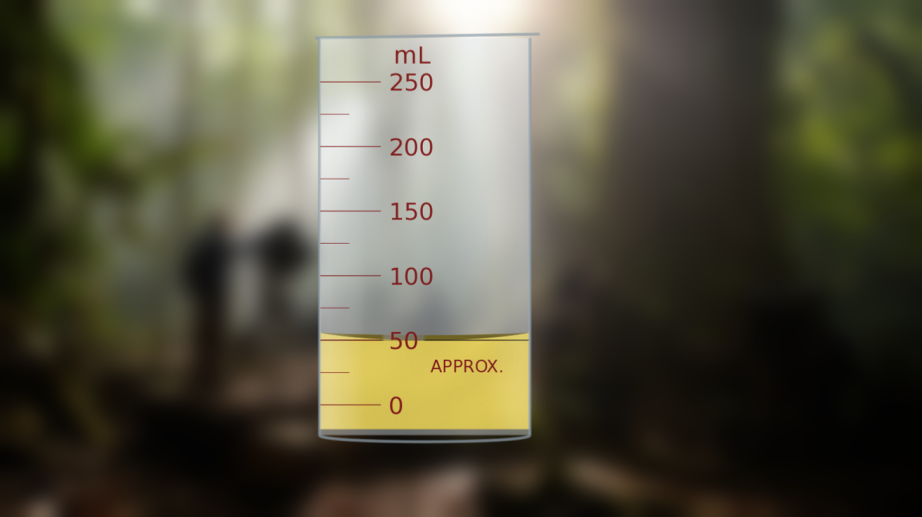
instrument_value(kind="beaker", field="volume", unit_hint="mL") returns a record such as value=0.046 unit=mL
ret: value=50 unit=mL
